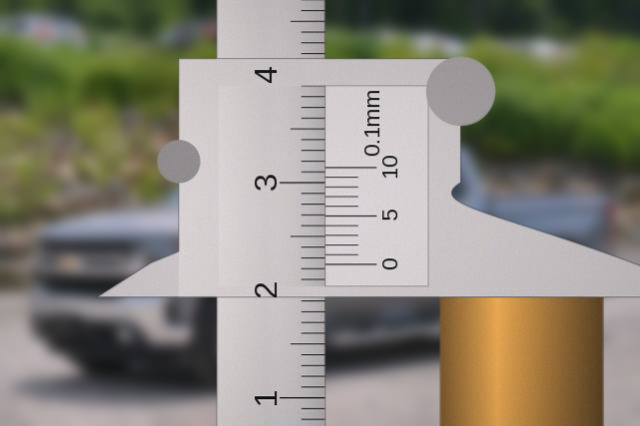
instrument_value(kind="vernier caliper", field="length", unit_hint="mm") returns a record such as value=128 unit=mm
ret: value=22.4 unit=mm
